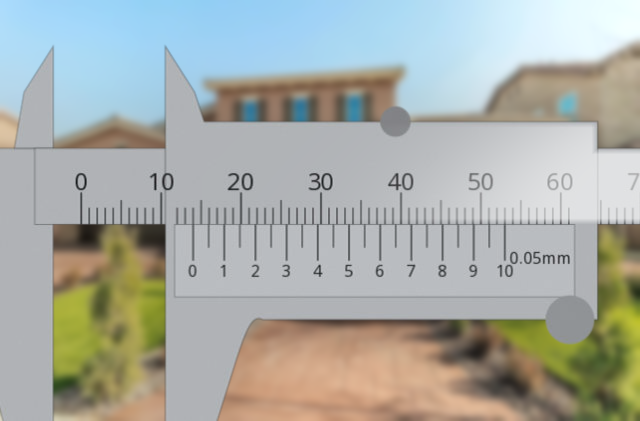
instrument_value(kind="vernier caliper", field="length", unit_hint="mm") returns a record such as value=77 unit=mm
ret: value=14.0 unit=mm
